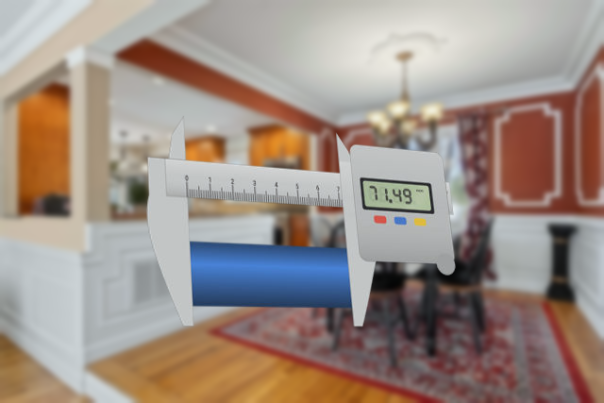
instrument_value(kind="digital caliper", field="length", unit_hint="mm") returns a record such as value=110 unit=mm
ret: value=71.49 unit=mm
